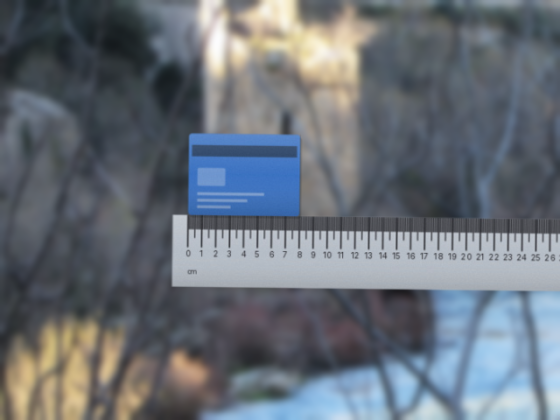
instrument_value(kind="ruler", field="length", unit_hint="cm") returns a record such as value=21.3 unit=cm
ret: value=8 unit=cm
